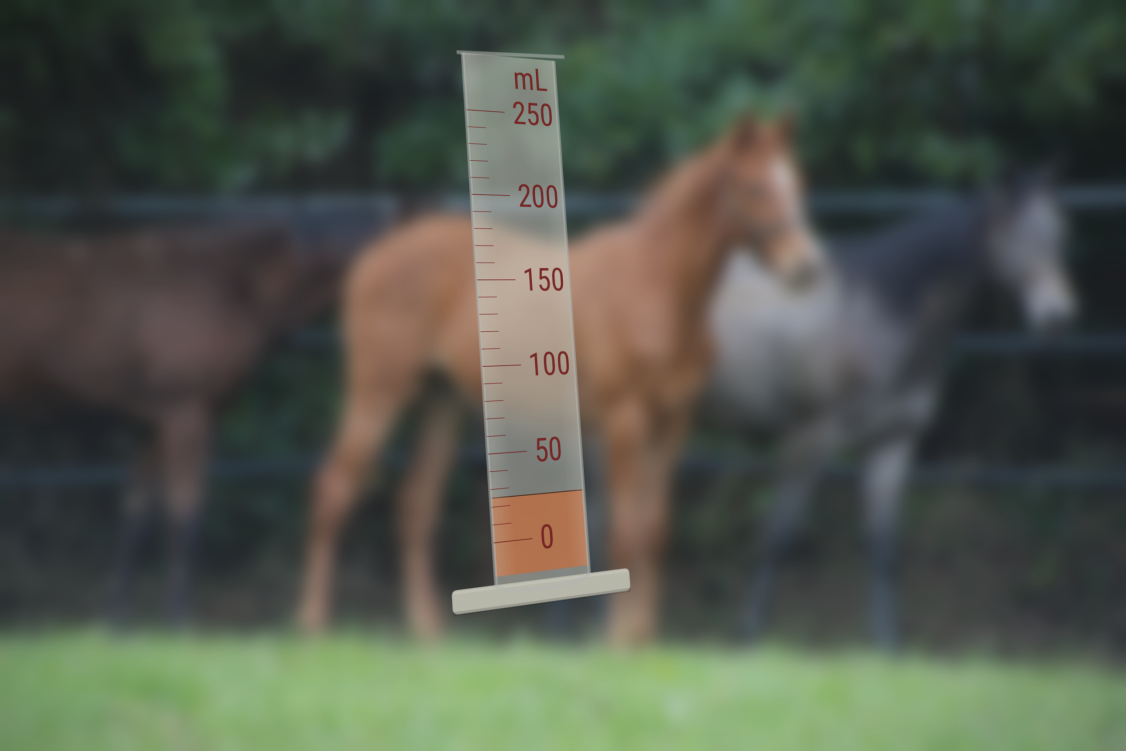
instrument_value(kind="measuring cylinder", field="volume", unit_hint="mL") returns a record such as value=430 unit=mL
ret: value=25 unit=mL
